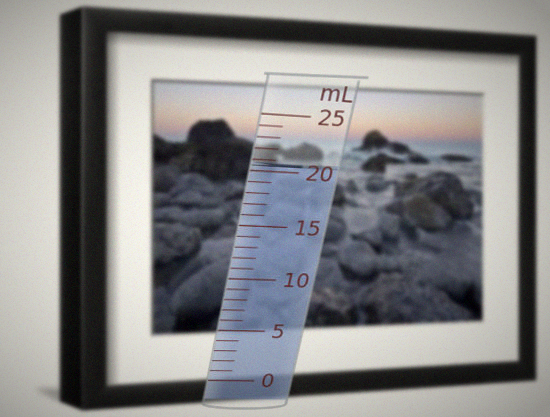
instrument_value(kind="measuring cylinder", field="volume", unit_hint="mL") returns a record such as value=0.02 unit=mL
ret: value=20.5 unit=mL
